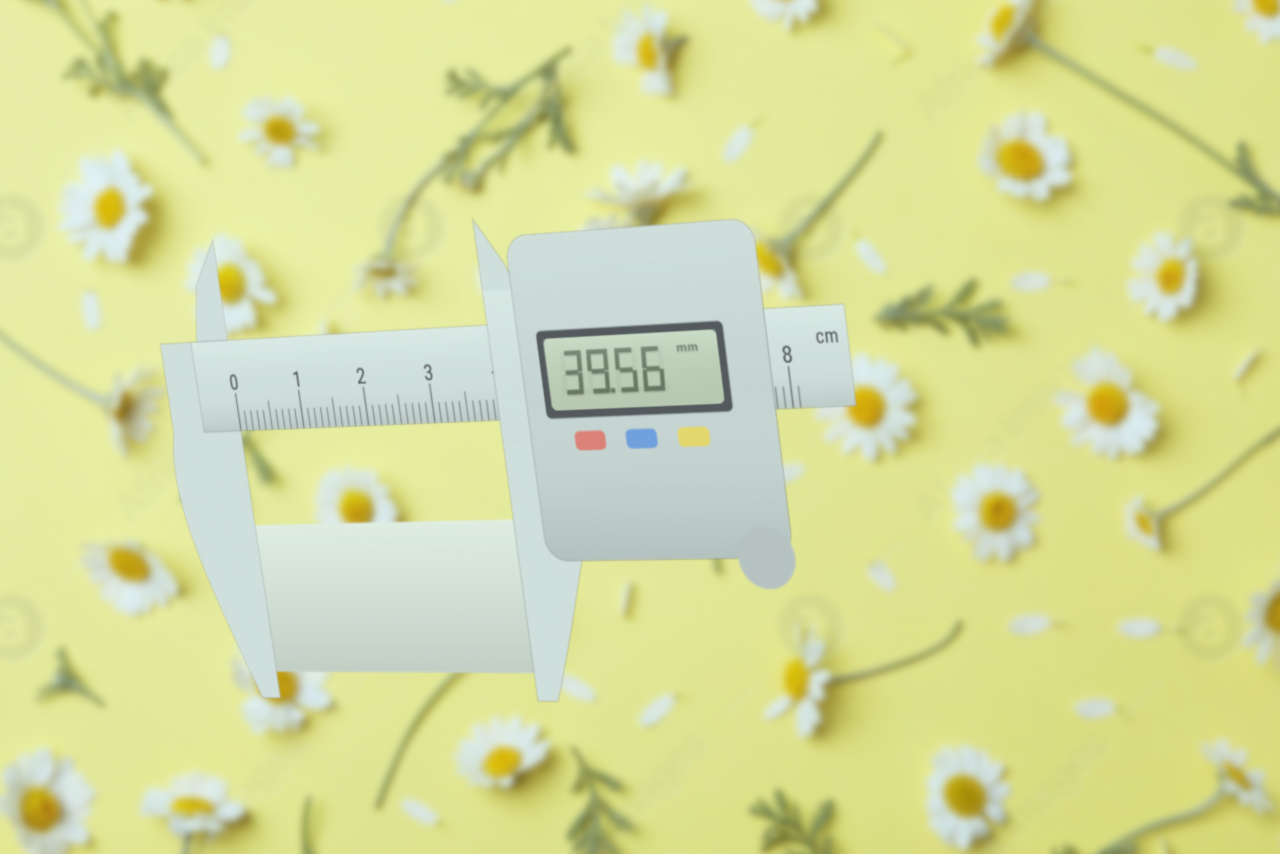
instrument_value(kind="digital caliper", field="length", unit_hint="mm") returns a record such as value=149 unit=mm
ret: value=39.56 unit=mm
